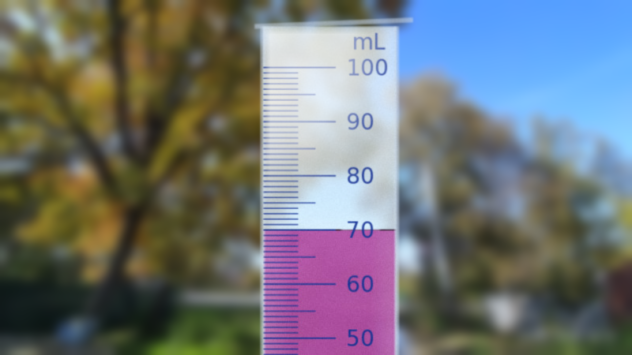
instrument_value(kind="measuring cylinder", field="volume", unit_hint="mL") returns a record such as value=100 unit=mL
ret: value=70 unit=mL
